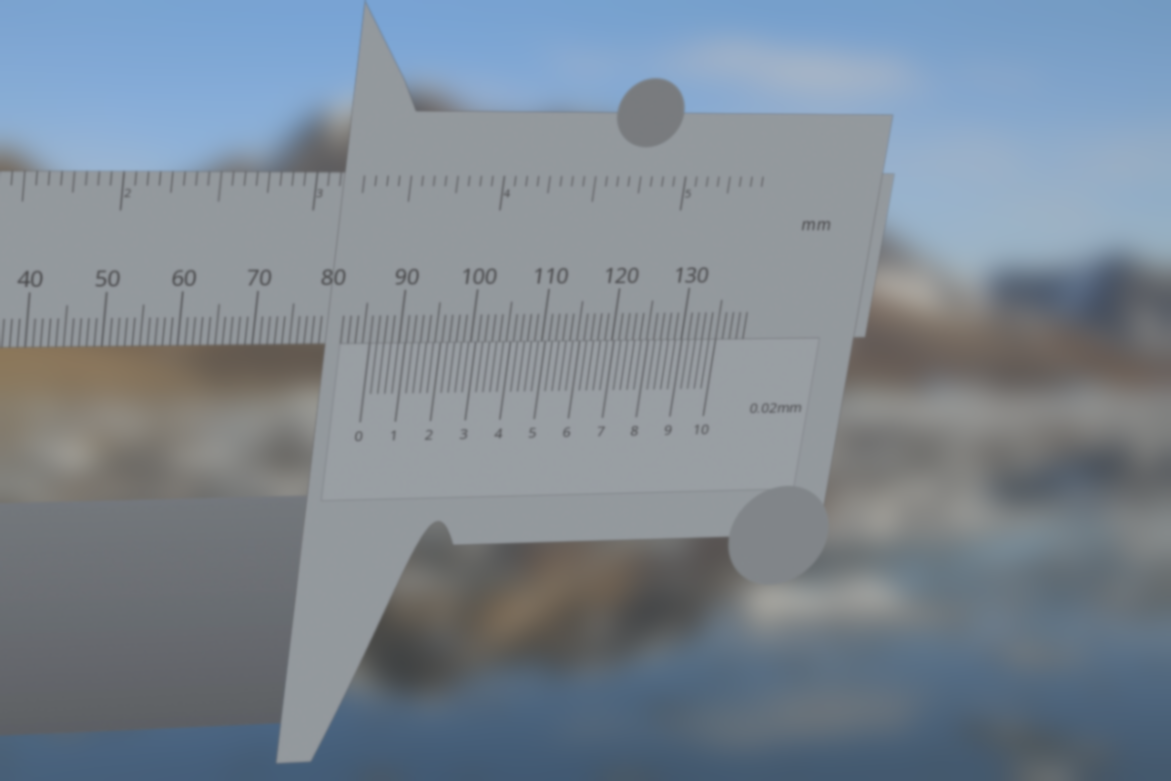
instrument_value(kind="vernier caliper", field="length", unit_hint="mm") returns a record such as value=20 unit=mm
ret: value=86.0 unit=mm
